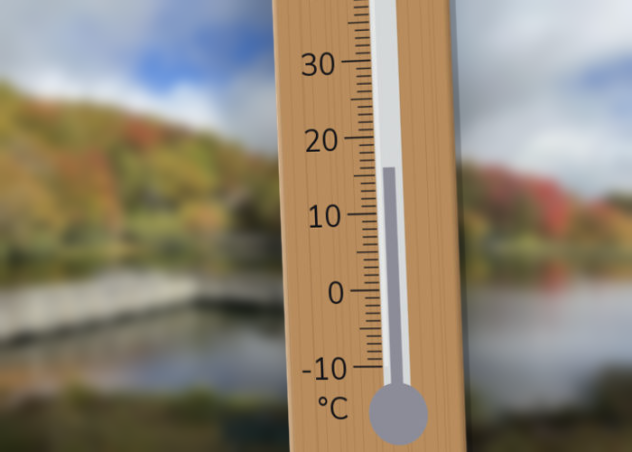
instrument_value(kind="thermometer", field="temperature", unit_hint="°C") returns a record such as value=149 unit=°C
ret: value=16 unit=°C
